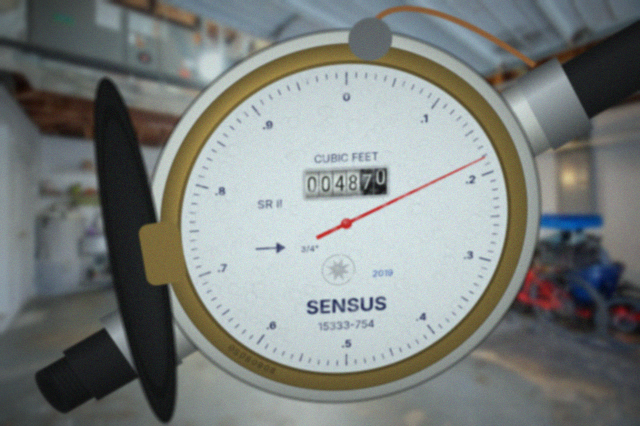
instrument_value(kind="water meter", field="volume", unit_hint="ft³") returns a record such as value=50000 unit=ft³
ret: value=4870.18 unit=ft³
